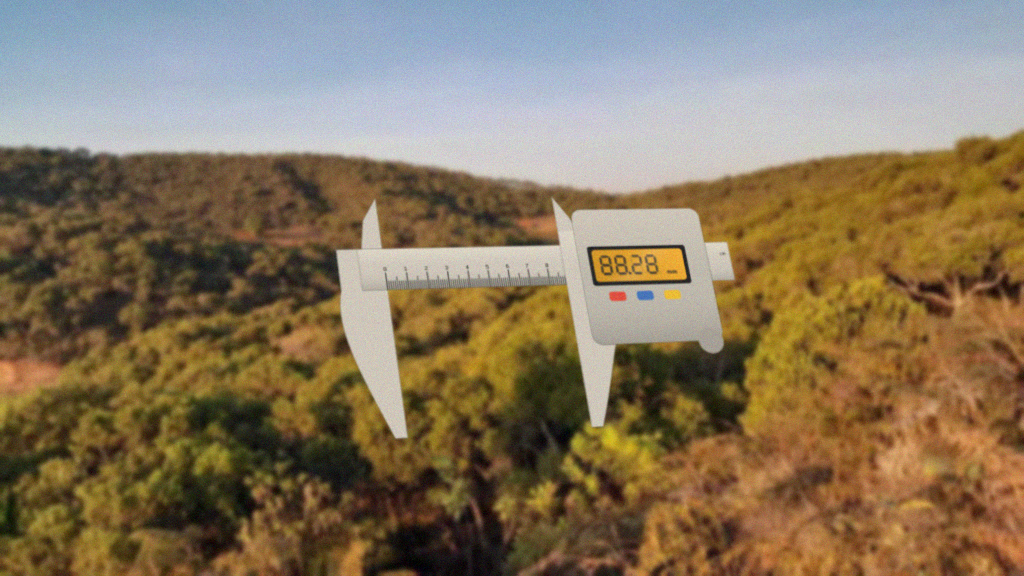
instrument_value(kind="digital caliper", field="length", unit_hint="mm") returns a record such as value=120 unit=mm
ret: value=88.28 unit=mm
